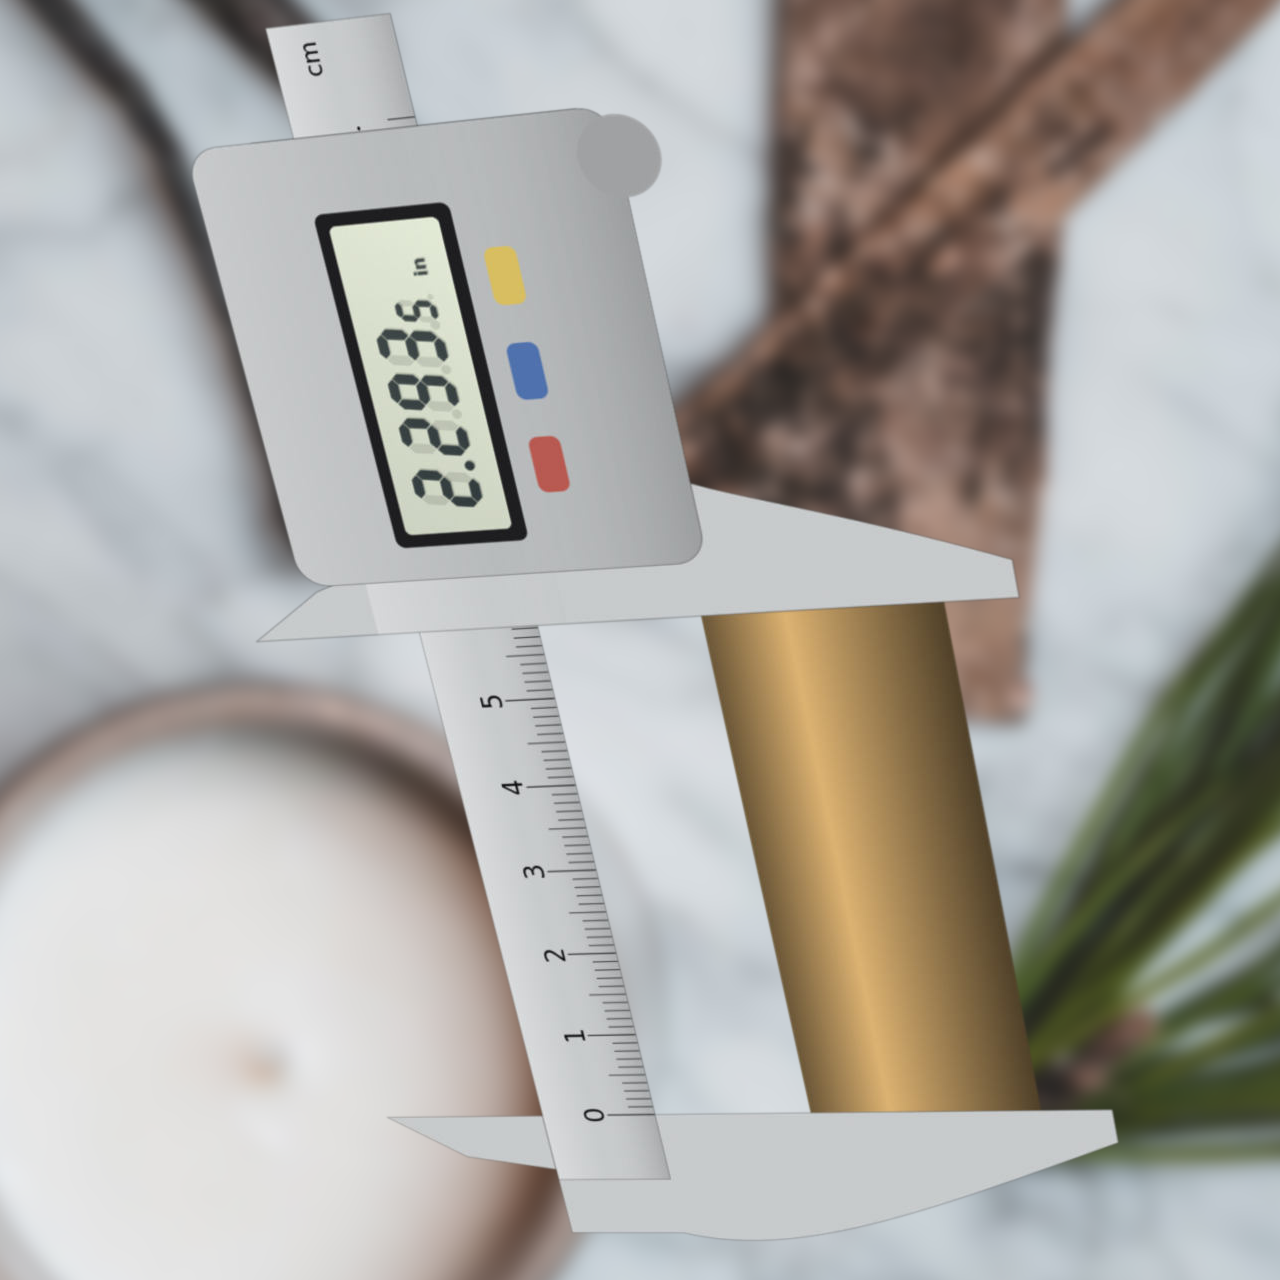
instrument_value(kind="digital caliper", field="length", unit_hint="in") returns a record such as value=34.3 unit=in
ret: value=2.2935 unit=in
